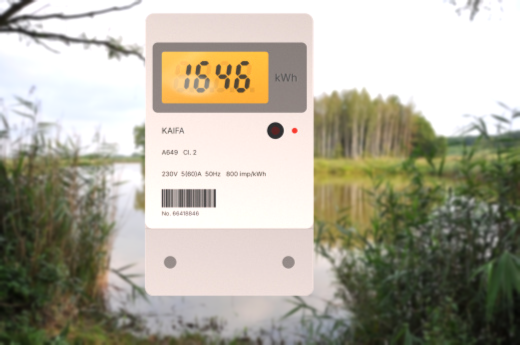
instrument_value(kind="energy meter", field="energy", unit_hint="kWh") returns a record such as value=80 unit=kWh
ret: value=1646 unit=kWh
